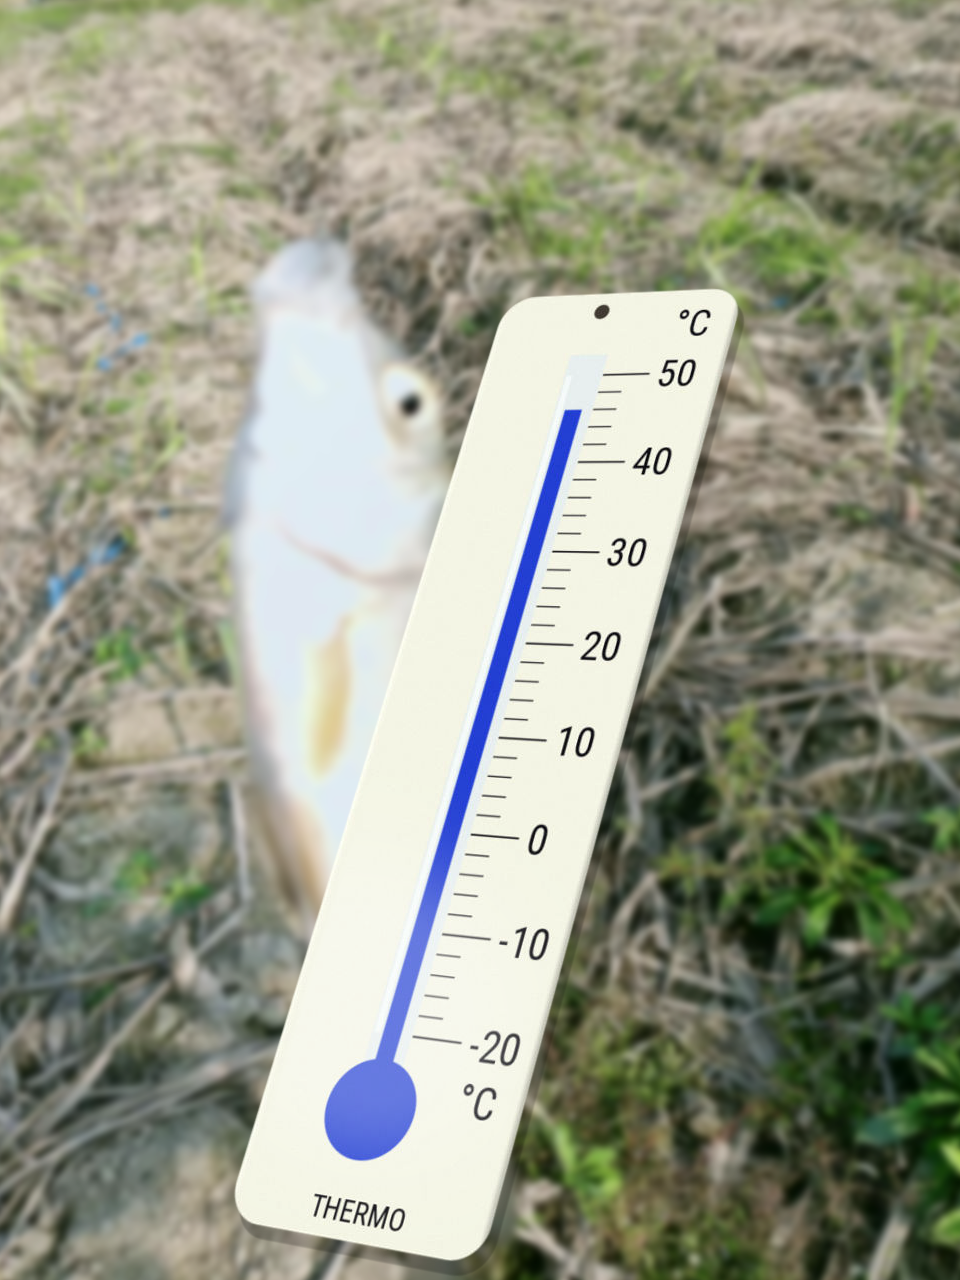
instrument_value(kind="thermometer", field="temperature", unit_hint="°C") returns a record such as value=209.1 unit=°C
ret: value=46 unit=°C
